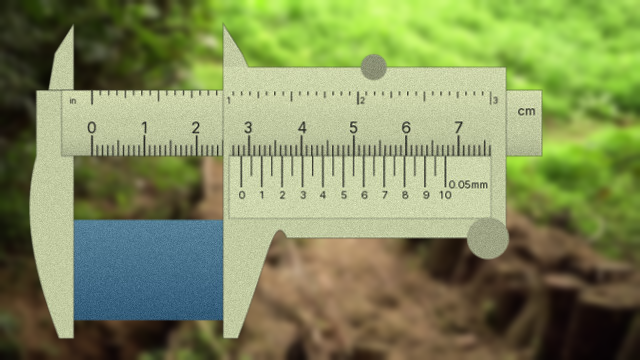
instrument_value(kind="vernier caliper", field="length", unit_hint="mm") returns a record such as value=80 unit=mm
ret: value=28.5 unit=mm
